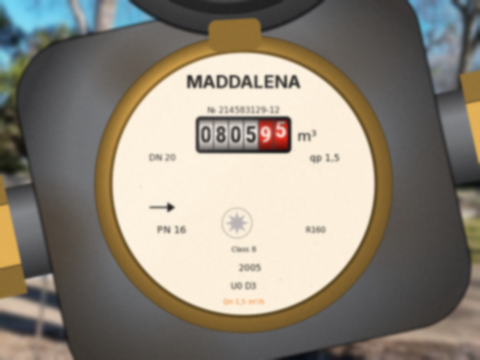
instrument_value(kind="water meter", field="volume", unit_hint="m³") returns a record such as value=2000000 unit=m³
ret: value=805.95 unit=m³
